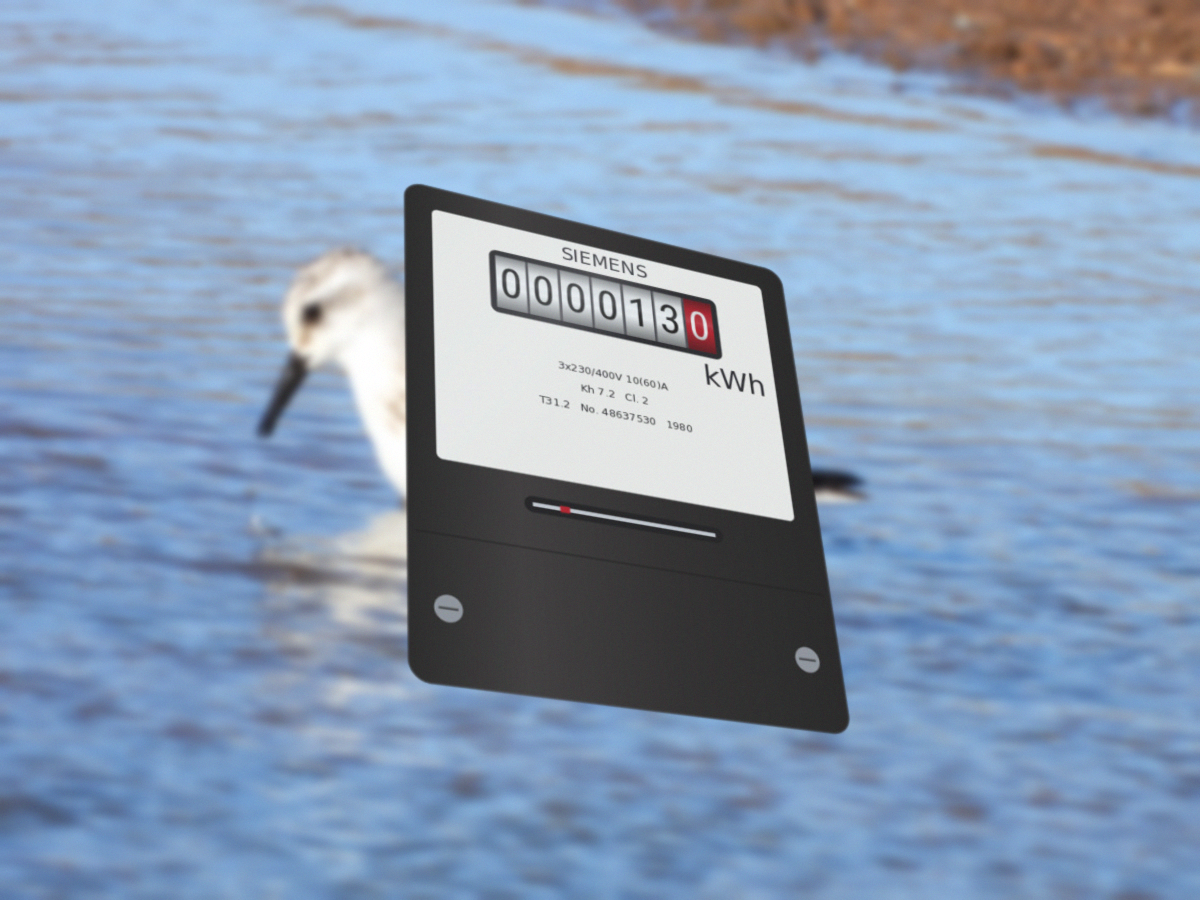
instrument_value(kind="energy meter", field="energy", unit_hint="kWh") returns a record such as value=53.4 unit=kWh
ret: value=13.0 unit=kWh
